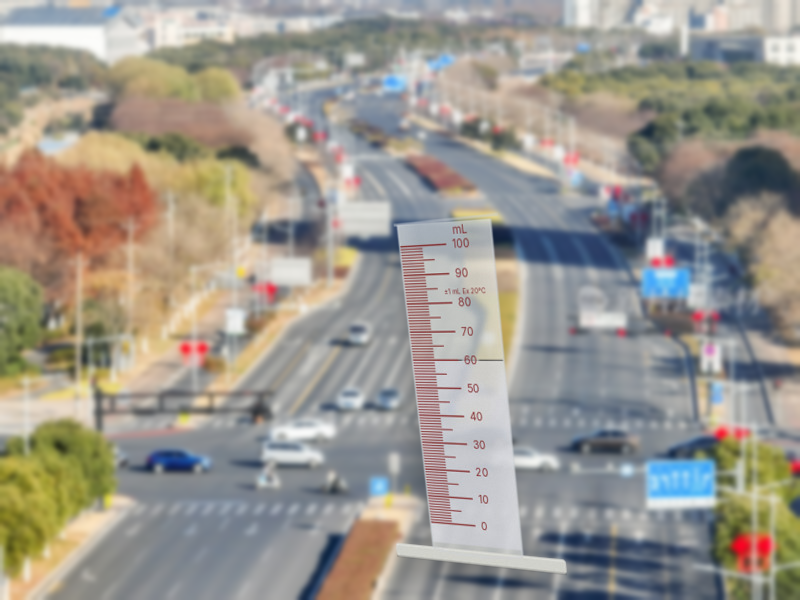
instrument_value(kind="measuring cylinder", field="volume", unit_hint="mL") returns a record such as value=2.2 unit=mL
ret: value=60 unit=mL
